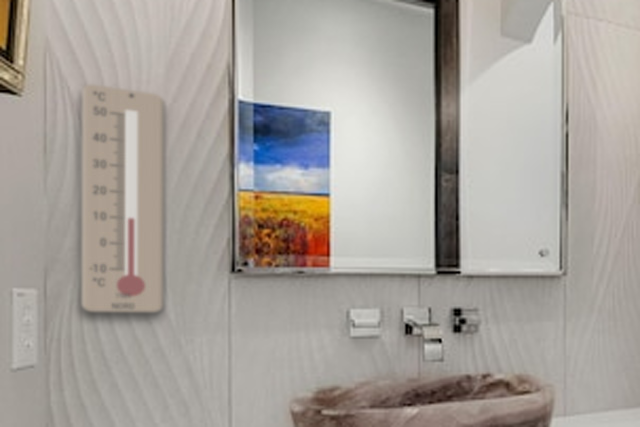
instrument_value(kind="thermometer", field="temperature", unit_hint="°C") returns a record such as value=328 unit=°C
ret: value=10 unit=°C
